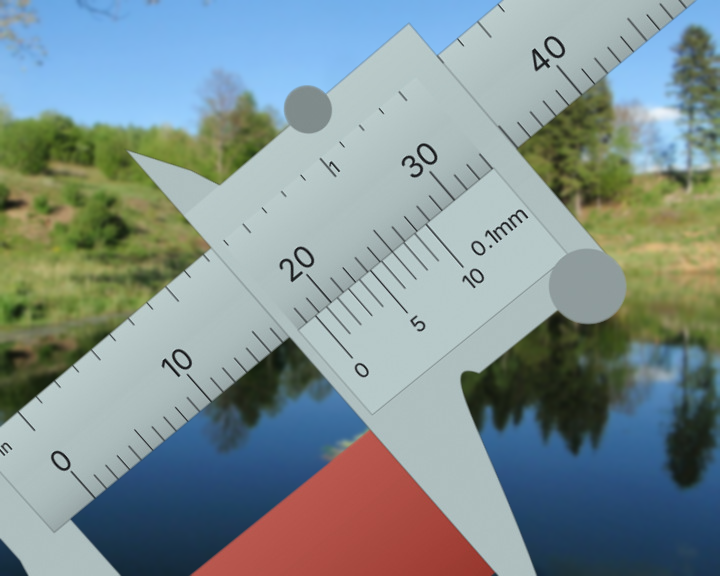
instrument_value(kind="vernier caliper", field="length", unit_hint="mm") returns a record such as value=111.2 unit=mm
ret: value=18.7 unit=mm
